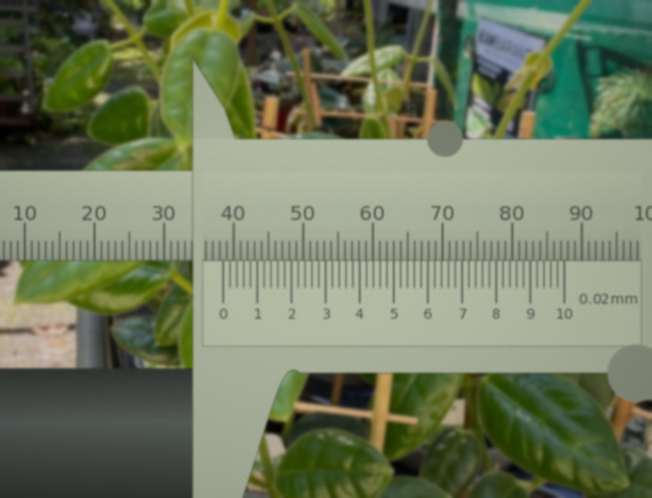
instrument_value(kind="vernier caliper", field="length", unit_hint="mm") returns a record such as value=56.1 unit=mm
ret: value=38.5 unit=mm
